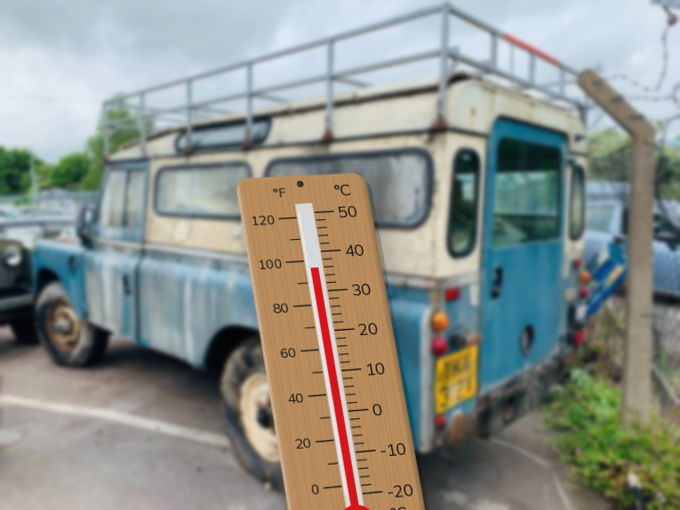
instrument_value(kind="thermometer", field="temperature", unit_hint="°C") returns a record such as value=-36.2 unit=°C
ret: value=36 unit=°C
